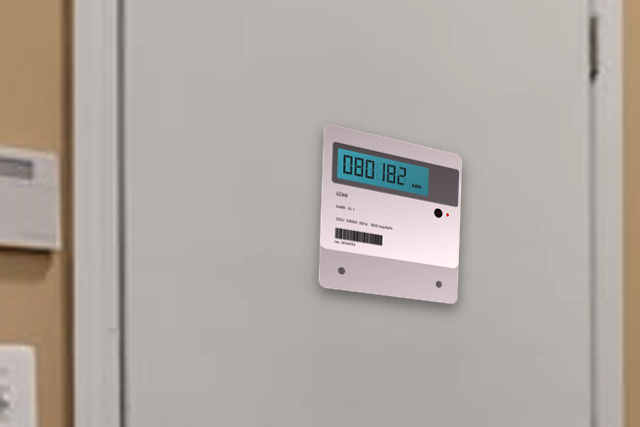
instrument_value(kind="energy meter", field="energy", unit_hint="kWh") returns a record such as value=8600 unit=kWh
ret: value=80182 unit=kWh
